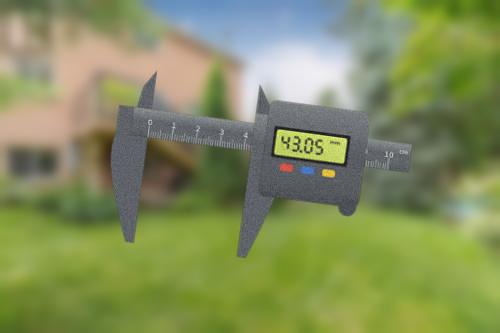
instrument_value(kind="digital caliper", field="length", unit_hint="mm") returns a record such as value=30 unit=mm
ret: value=43.05 unit=mm
